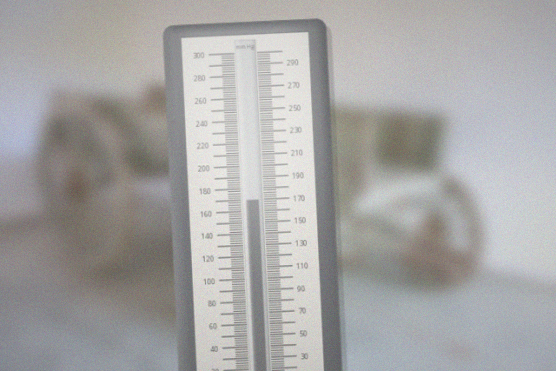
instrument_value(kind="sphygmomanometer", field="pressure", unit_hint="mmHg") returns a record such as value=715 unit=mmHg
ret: value=170 unit=mmHg
